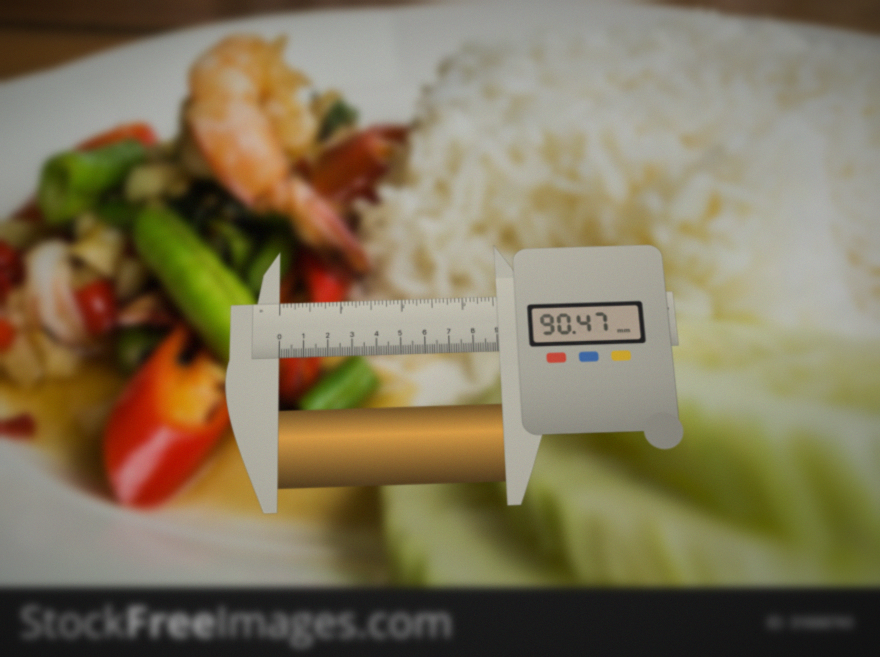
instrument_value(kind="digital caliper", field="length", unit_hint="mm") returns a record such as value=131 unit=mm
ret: value=90.47 unit=mm
